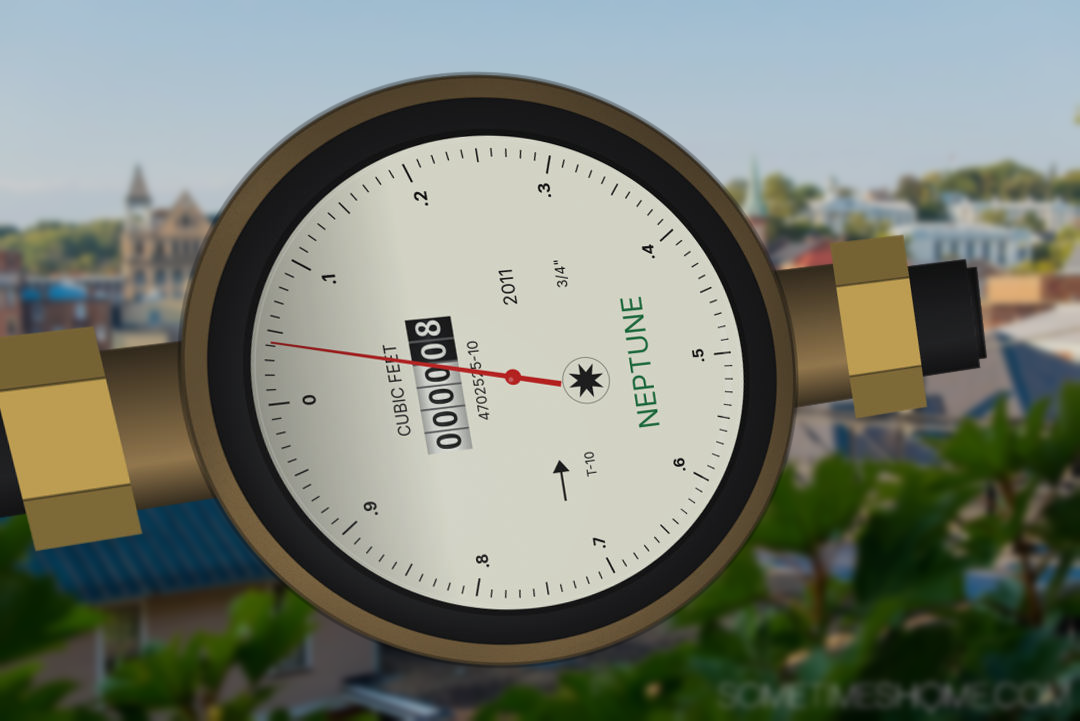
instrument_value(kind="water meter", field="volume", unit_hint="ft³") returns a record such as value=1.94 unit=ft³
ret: value=8.04 unit=ft³
